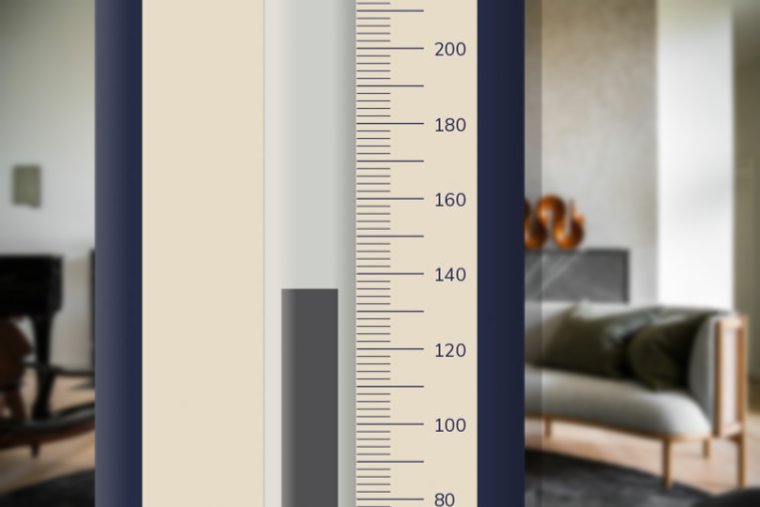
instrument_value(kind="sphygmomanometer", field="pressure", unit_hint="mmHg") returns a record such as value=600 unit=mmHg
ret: value=136 unit=mmHg
